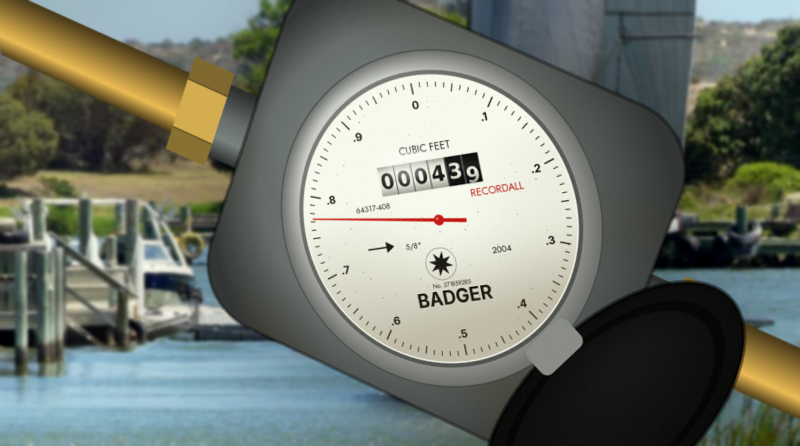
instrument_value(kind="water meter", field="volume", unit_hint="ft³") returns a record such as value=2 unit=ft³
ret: value=438.77 unit=ft³
